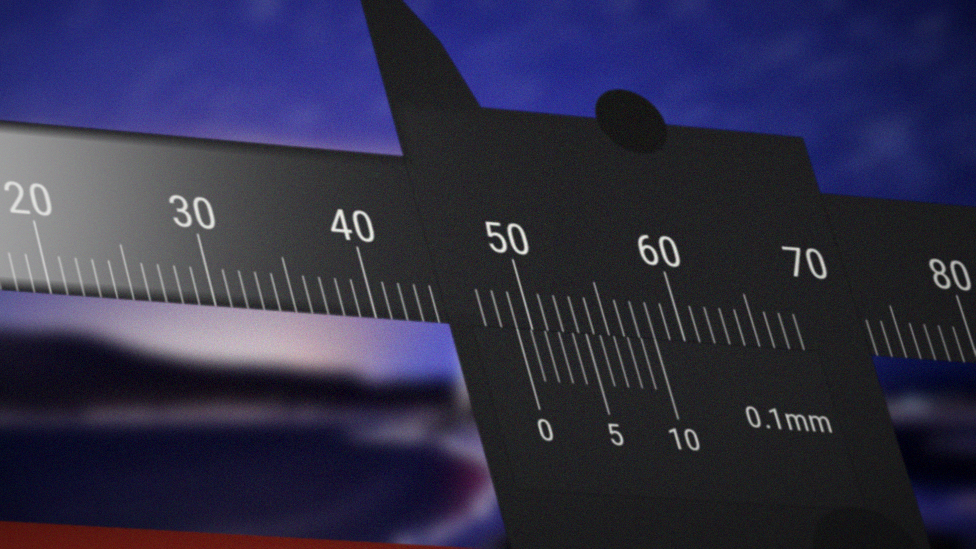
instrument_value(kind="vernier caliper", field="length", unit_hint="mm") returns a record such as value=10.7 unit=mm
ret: value=49.0 unit=mm
